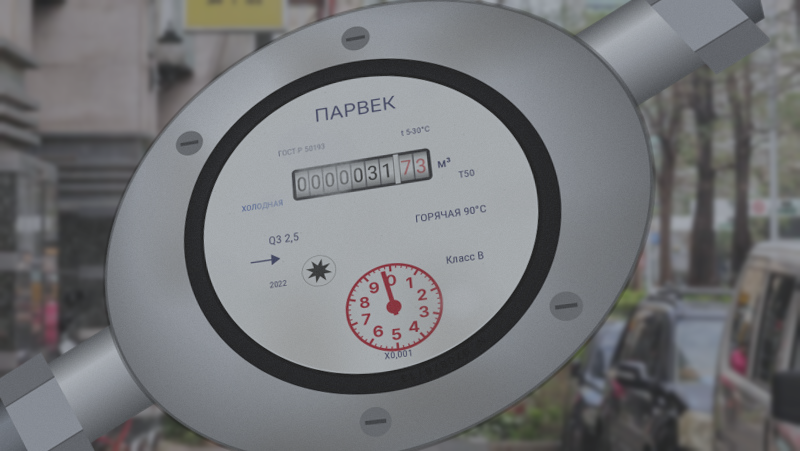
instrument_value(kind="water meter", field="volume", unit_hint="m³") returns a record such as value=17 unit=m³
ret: value=31.729 unit=m³
